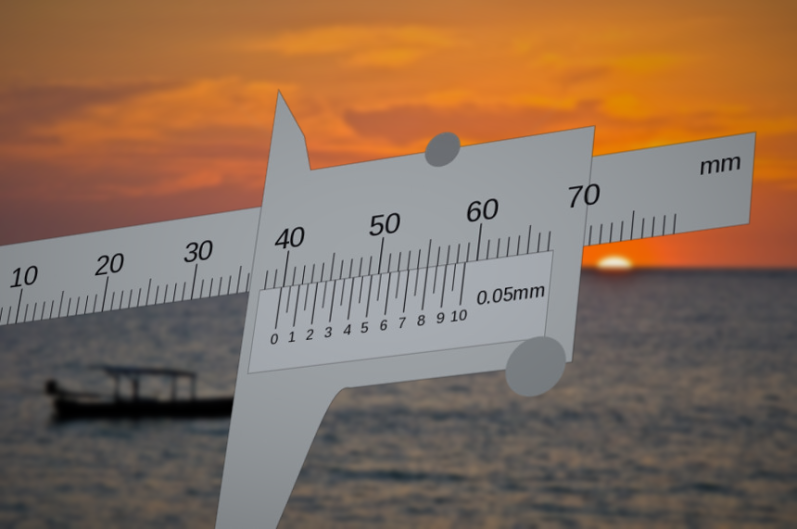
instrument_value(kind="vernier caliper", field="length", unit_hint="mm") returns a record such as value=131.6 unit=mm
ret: value=39.8 unit=mm
